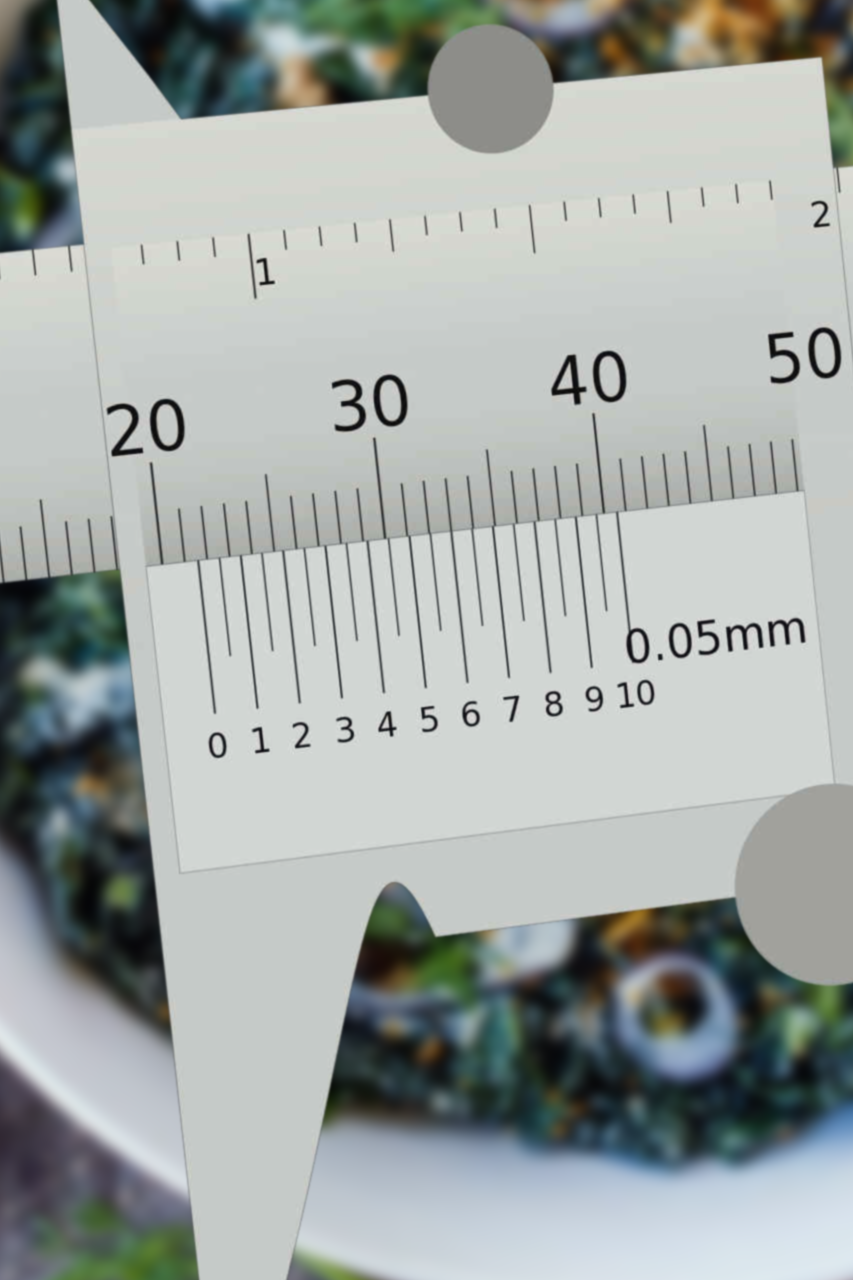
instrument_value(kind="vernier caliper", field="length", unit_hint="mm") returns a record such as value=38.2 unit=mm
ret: value=21.6 unit=mm
